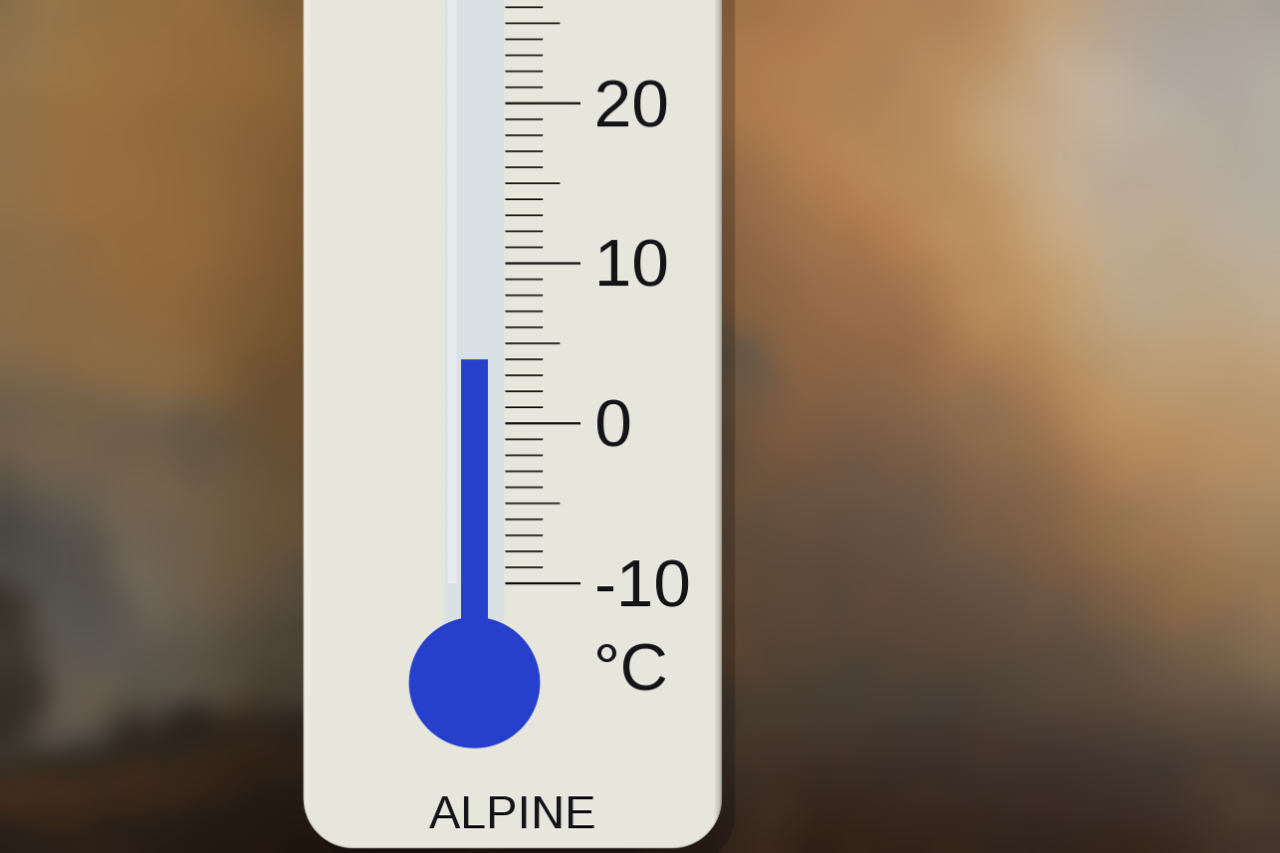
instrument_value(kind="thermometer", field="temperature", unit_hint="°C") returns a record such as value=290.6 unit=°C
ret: value=4 unit=°C
